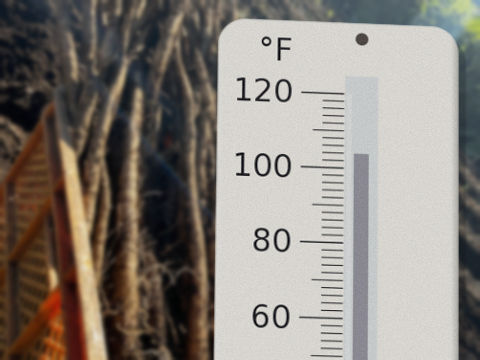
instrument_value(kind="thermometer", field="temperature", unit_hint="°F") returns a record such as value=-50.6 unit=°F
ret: value=104 unit=°F
